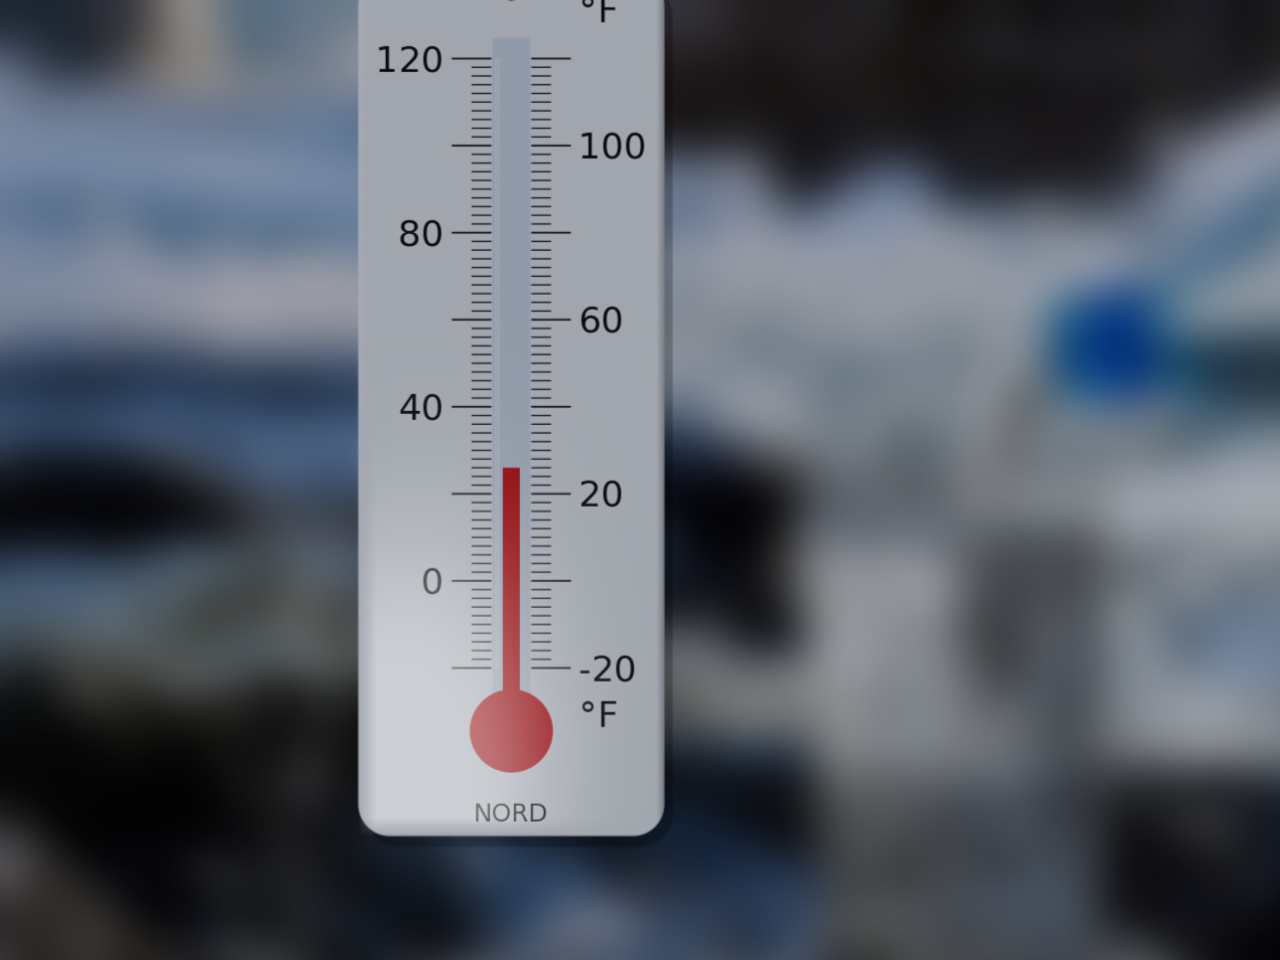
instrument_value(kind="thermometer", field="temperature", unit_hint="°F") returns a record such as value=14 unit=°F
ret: value=26 unit=°F
